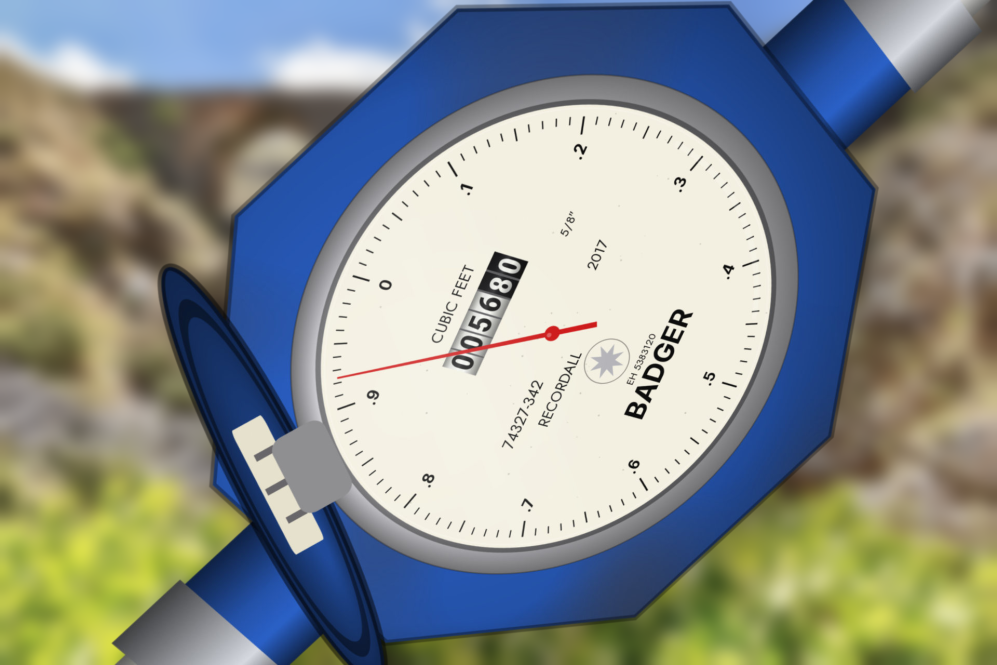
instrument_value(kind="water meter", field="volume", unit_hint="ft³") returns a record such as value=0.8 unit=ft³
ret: value=5679.92 unit=ft³
